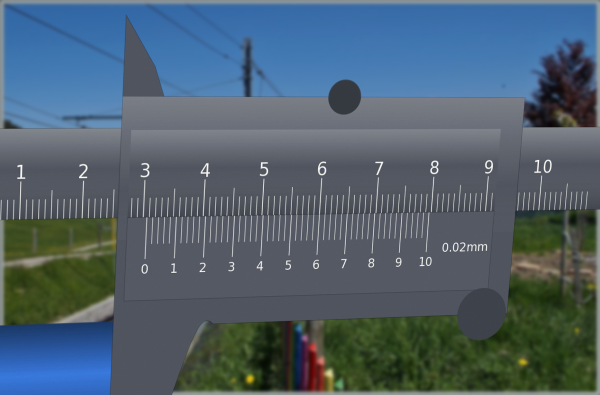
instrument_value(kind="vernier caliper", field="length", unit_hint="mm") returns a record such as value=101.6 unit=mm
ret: value=30.6 unit=mm
